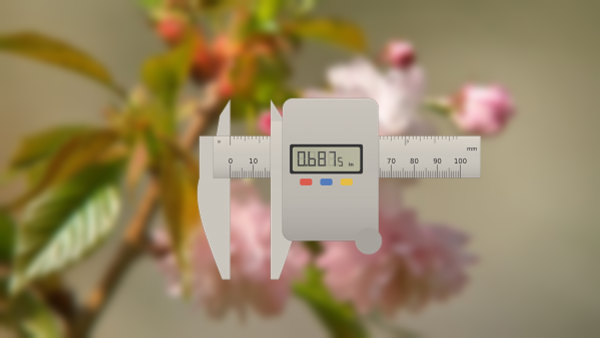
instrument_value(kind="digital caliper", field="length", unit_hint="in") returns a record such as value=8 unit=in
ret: value=0.6875 unit=in
